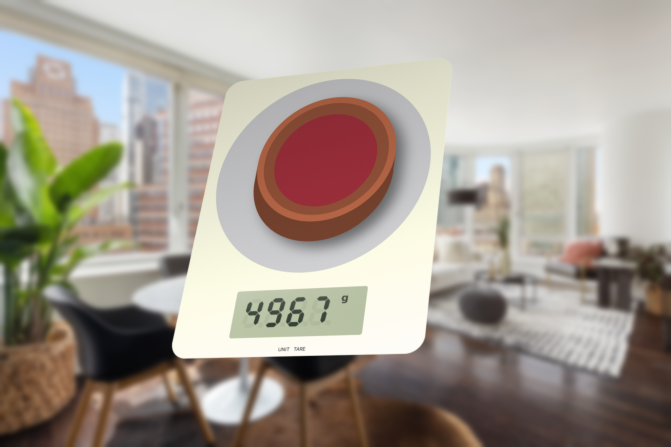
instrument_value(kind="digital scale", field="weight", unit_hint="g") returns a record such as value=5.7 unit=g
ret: value=4967 unit=g
